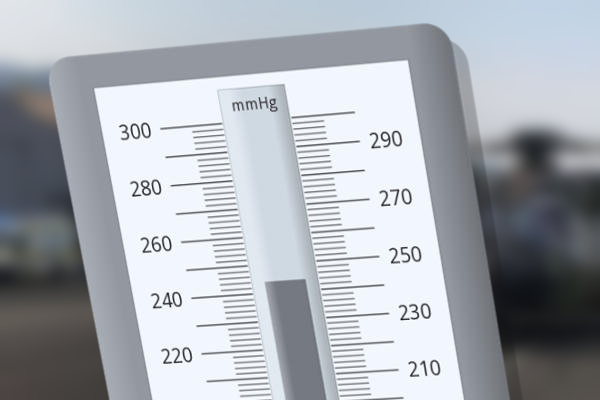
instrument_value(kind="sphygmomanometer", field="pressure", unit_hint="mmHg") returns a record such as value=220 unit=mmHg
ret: value=244 unit=mmHg
